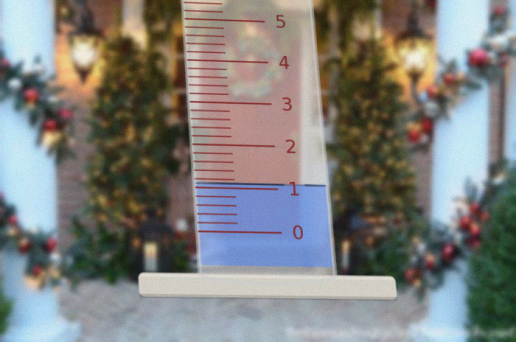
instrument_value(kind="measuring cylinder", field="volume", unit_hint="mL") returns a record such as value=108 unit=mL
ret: value=1.1 unit=mL
